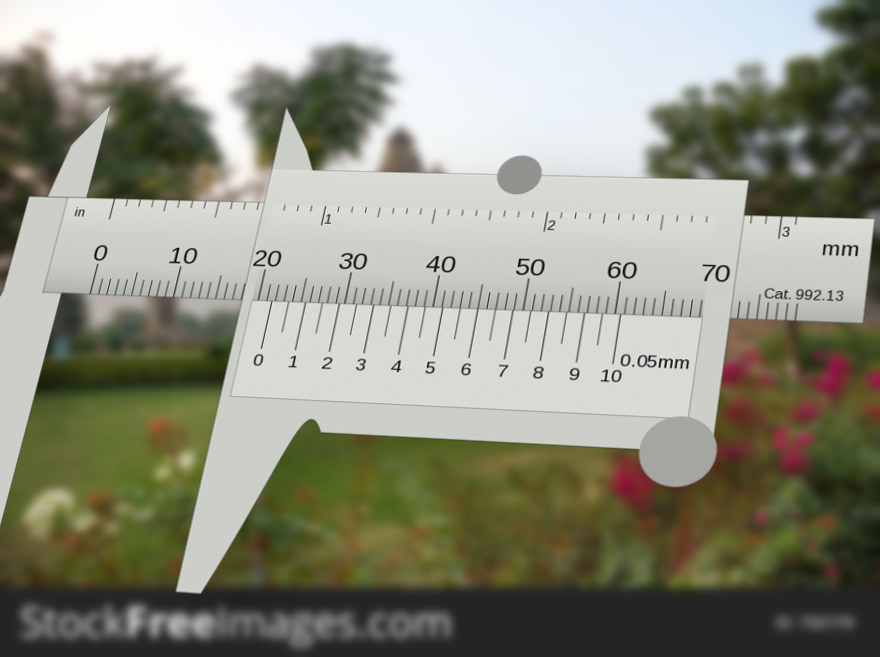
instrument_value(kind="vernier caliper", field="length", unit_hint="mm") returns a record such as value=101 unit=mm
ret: value=21.6 unit=mm
